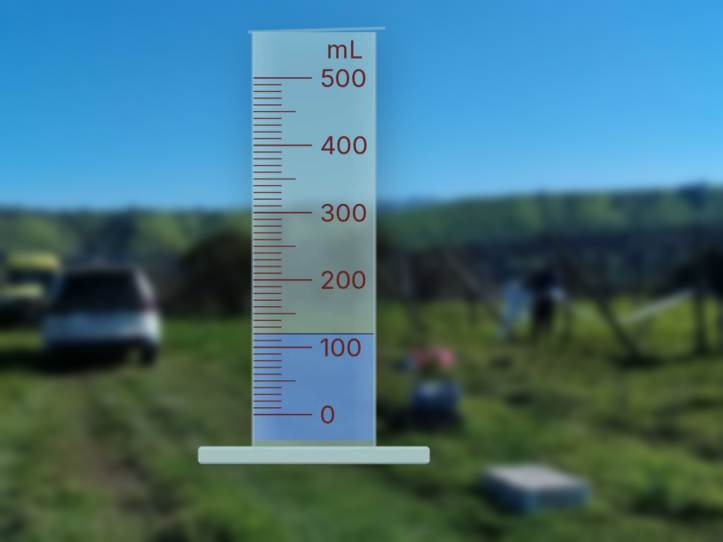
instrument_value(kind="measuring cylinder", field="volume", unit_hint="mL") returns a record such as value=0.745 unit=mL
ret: value=120 unit=mL
